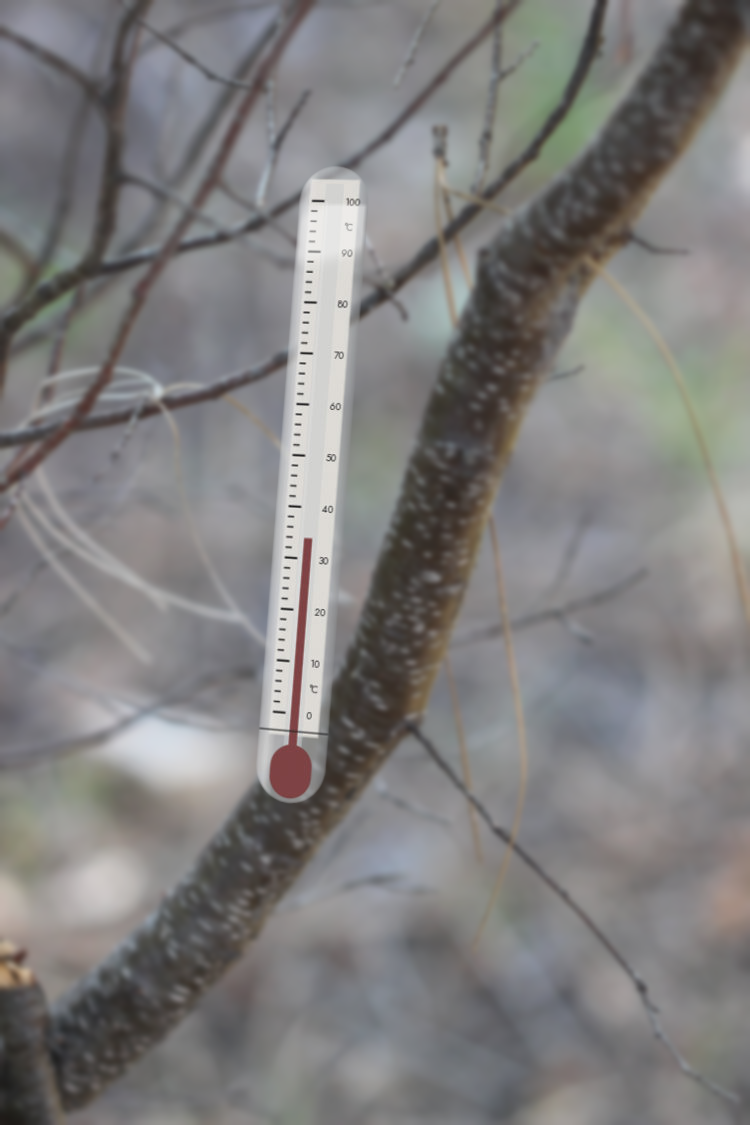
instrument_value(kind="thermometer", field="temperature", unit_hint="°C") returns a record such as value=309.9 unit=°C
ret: value=34 unit=°C
